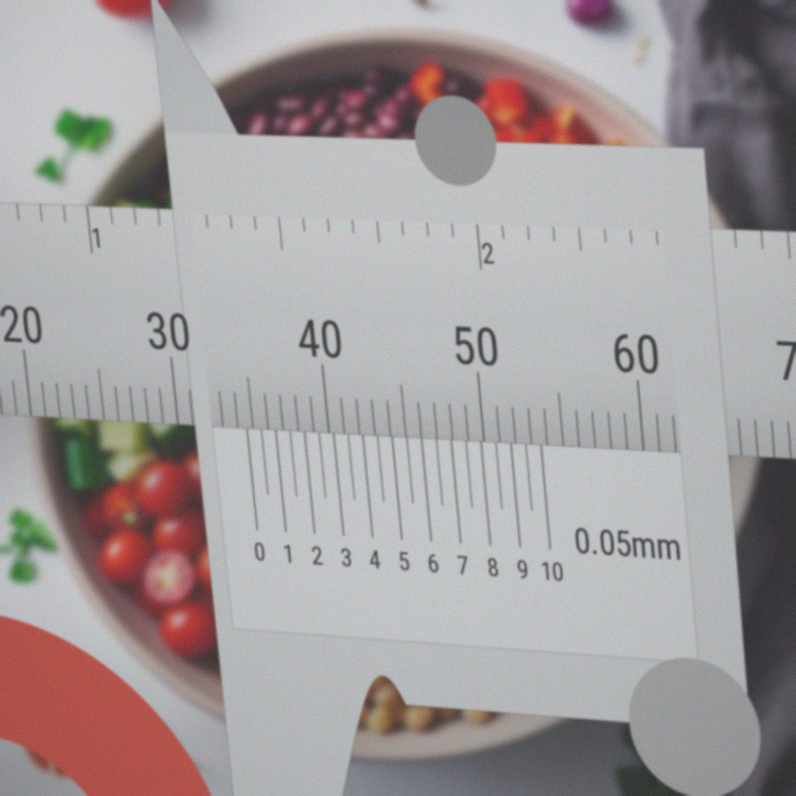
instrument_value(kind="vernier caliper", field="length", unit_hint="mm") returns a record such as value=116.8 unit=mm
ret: value=34.6 unit=mm
